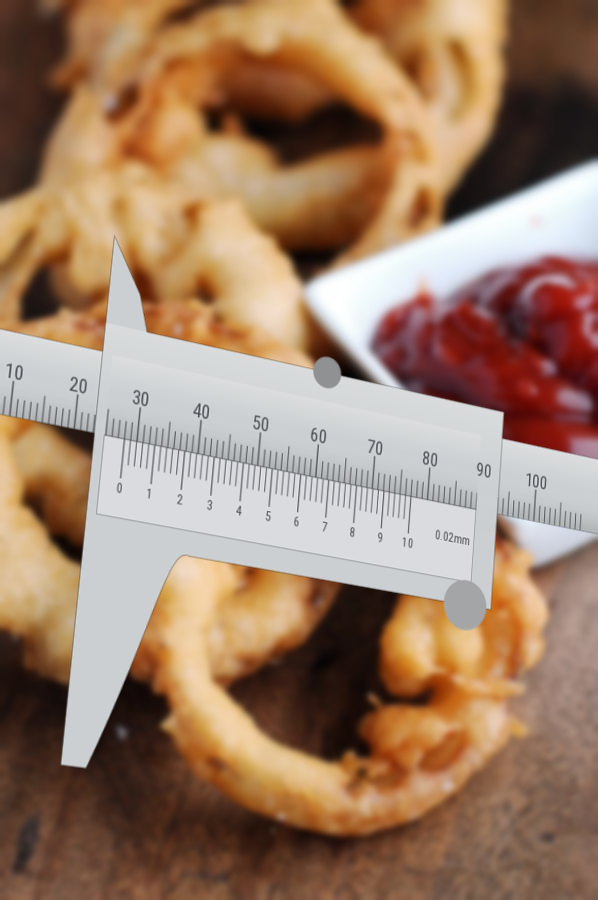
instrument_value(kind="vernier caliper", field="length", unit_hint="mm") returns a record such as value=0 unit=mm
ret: value=28.0 unit=mm
